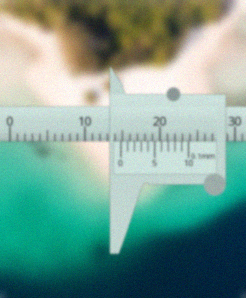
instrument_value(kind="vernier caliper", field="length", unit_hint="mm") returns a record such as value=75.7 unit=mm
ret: value=14.8 unit=mm
